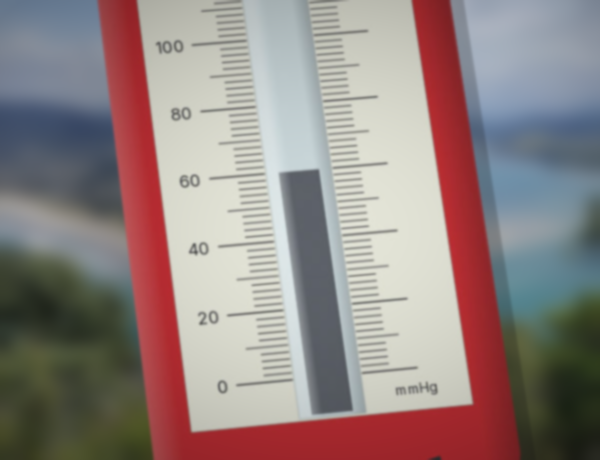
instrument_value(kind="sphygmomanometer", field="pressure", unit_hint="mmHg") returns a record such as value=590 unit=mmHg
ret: value=60 unit=mmHg
